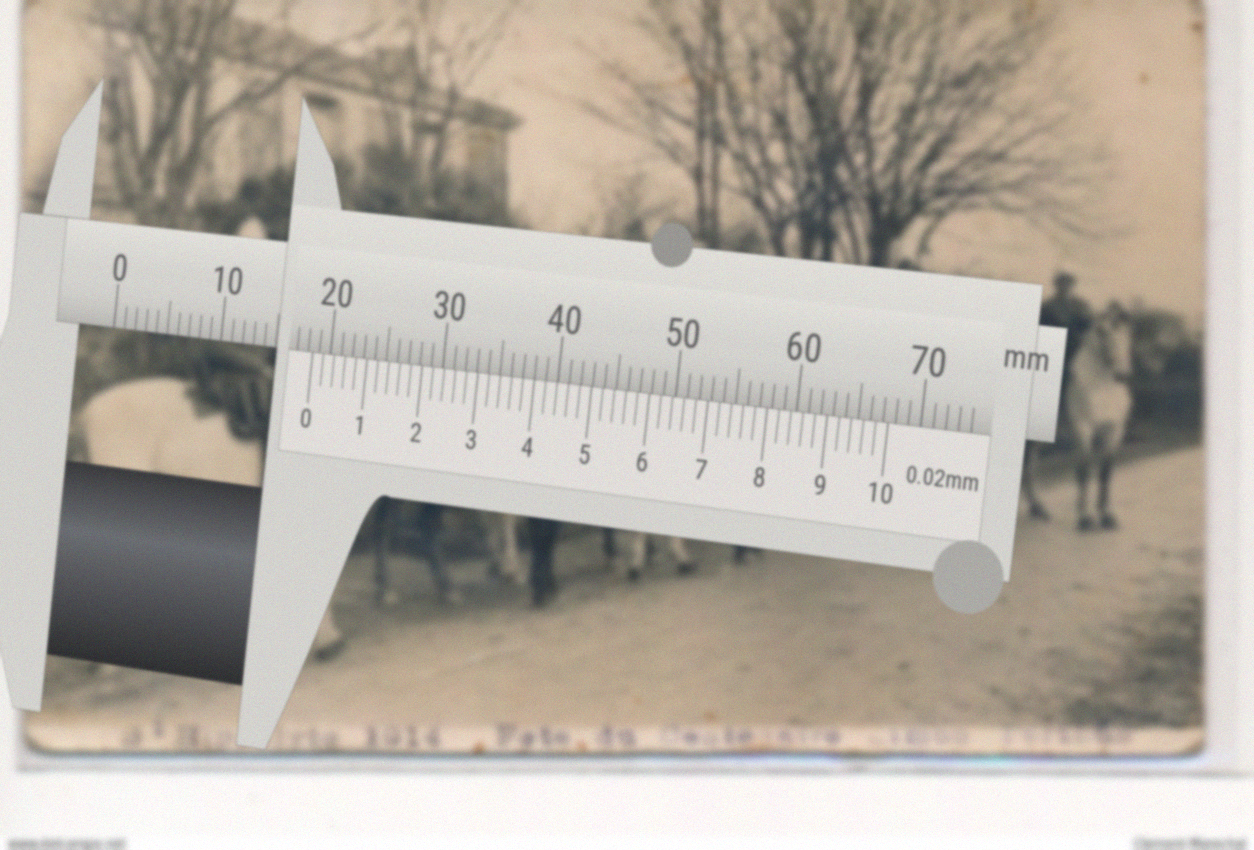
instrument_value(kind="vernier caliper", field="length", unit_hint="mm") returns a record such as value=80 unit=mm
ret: value=18.4 unit=mm
